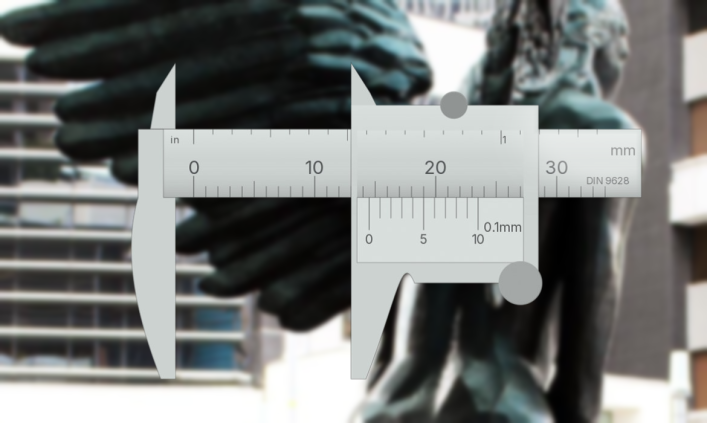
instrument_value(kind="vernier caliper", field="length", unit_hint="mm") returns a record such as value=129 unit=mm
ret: value=14.5 unit=mm
